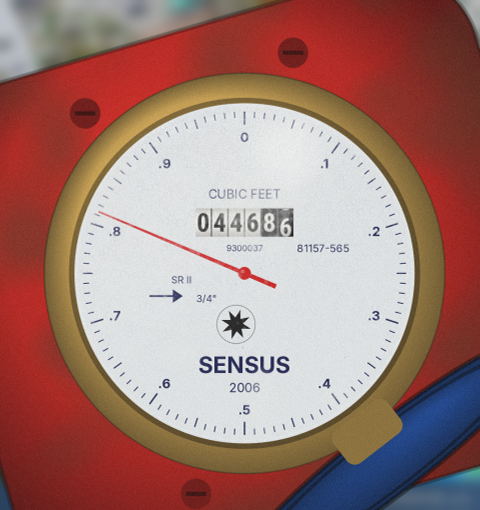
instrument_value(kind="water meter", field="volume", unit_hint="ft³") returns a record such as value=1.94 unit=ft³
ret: value=44685.81 unit=ft³
